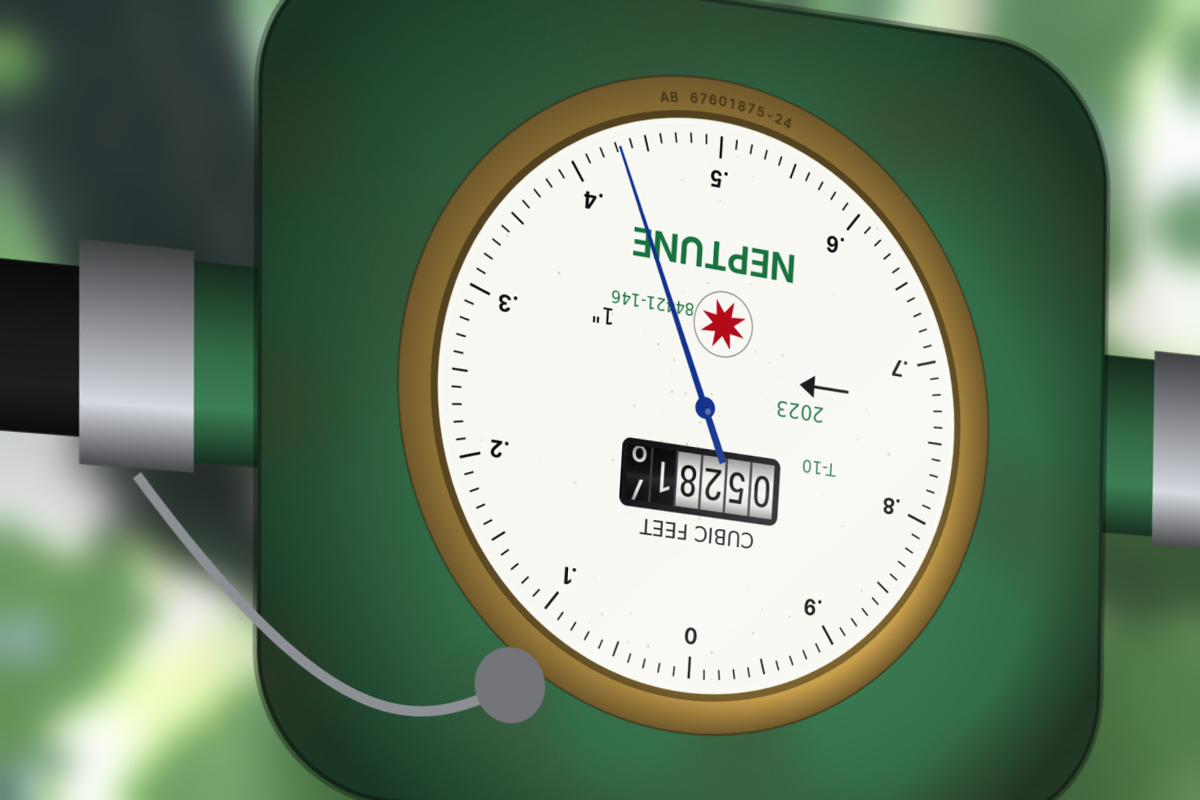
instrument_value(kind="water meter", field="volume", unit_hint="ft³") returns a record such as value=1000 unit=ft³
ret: value=52817.43 unit=ft³
